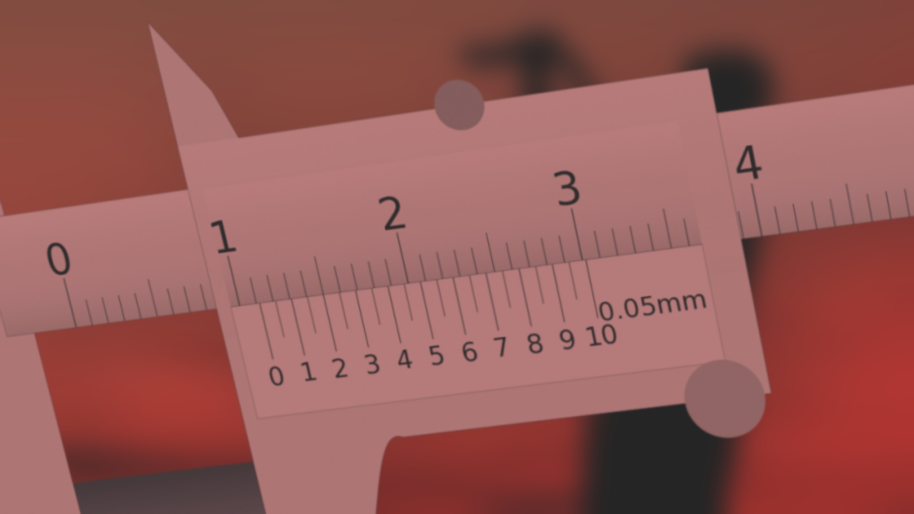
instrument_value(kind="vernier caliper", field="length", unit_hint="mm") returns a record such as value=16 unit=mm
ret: value=11.2 unit=mm
